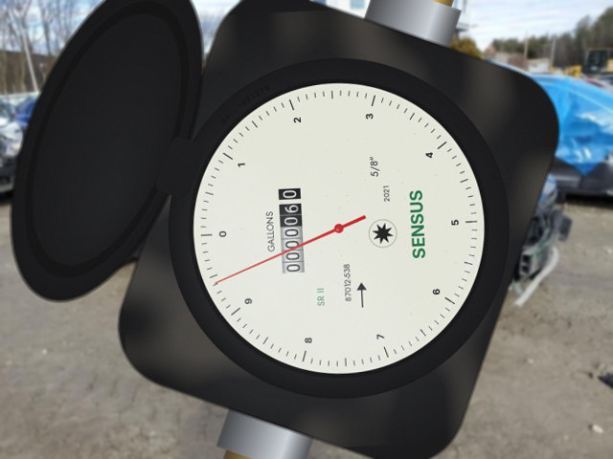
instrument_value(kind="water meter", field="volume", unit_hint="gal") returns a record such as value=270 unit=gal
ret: value=59.4 unit=gal
